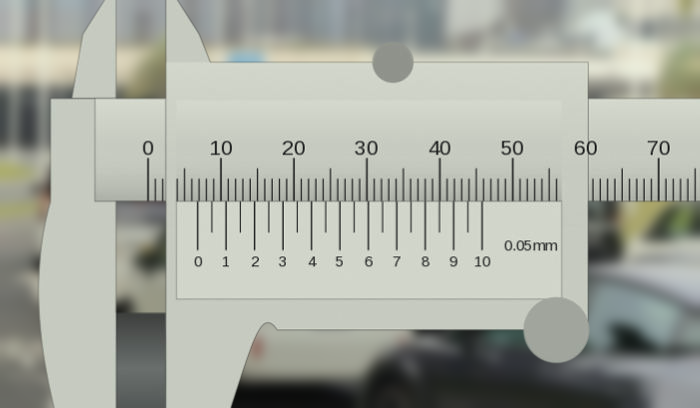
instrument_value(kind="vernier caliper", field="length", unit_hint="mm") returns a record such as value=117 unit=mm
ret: value=6.8 unit=mm
